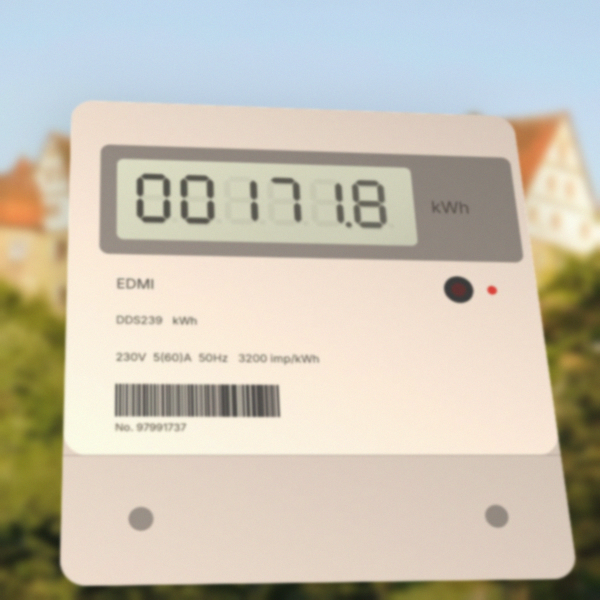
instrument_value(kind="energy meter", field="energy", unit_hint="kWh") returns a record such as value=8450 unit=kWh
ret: value=171.8 unit=kWh
